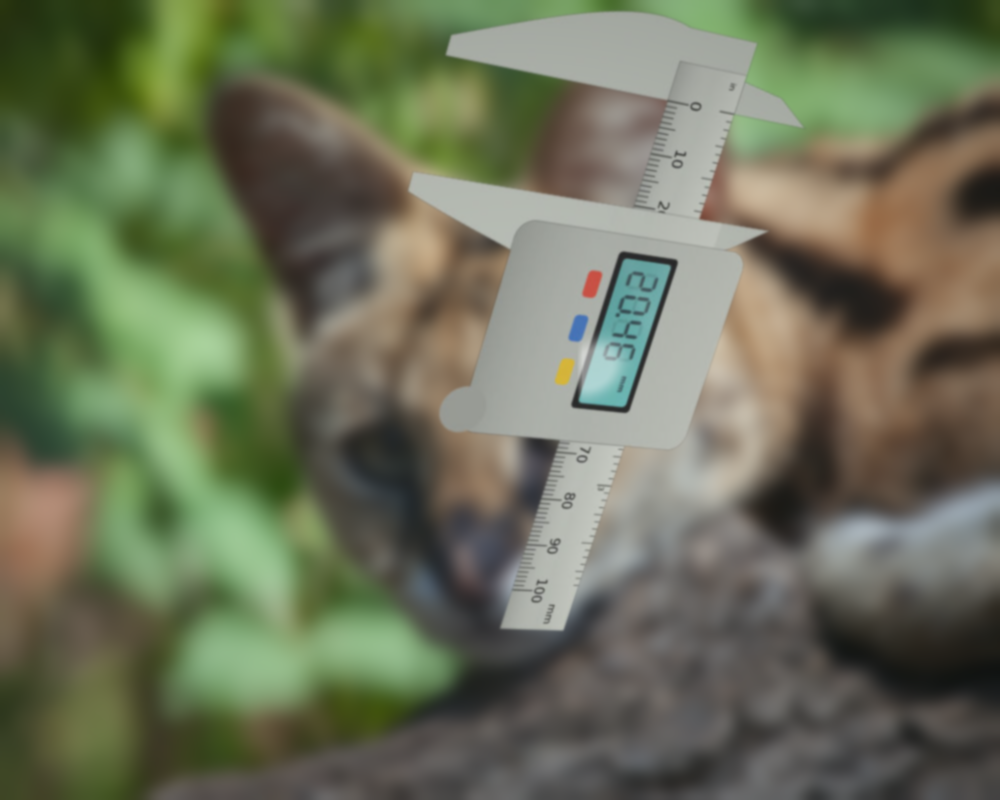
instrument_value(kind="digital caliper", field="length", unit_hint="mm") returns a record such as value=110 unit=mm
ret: value=20.46 unit=mm
